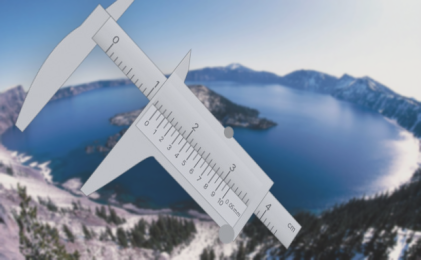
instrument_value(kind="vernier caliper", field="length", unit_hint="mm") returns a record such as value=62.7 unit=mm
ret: value=12.8 unit=mm
